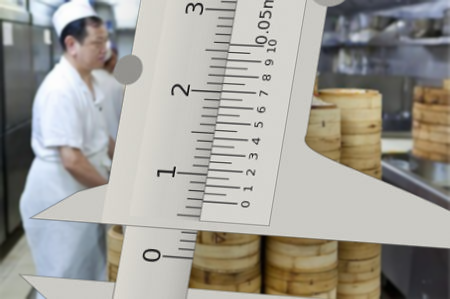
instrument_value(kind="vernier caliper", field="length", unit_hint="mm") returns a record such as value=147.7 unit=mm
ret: value=6.8 unit=mm
